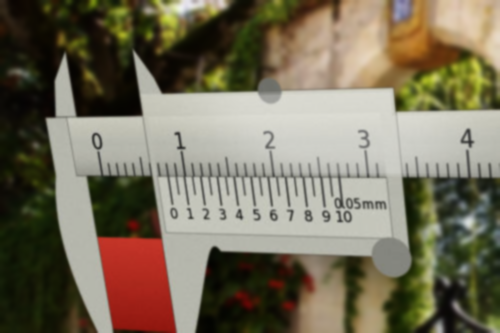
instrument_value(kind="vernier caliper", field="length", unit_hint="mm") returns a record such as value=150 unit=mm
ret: value=8.0 unit=mm
